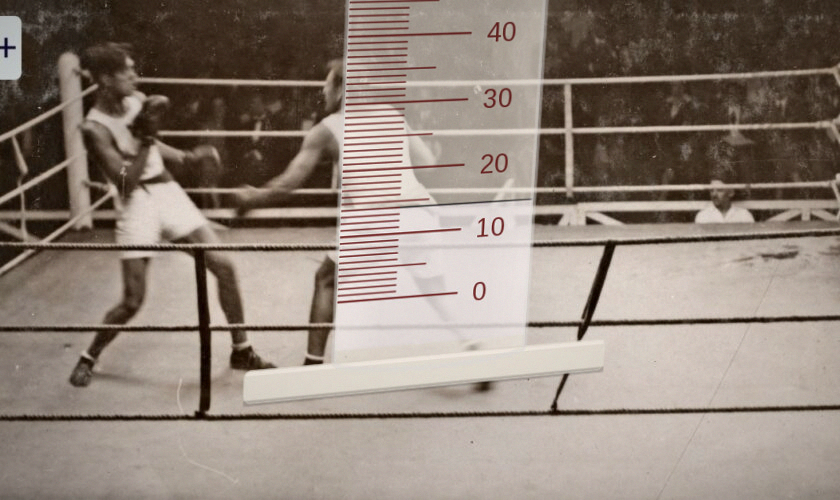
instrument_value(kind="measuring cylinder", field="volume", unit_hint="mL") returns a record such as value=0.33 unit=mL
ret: value=14 unit=mL
